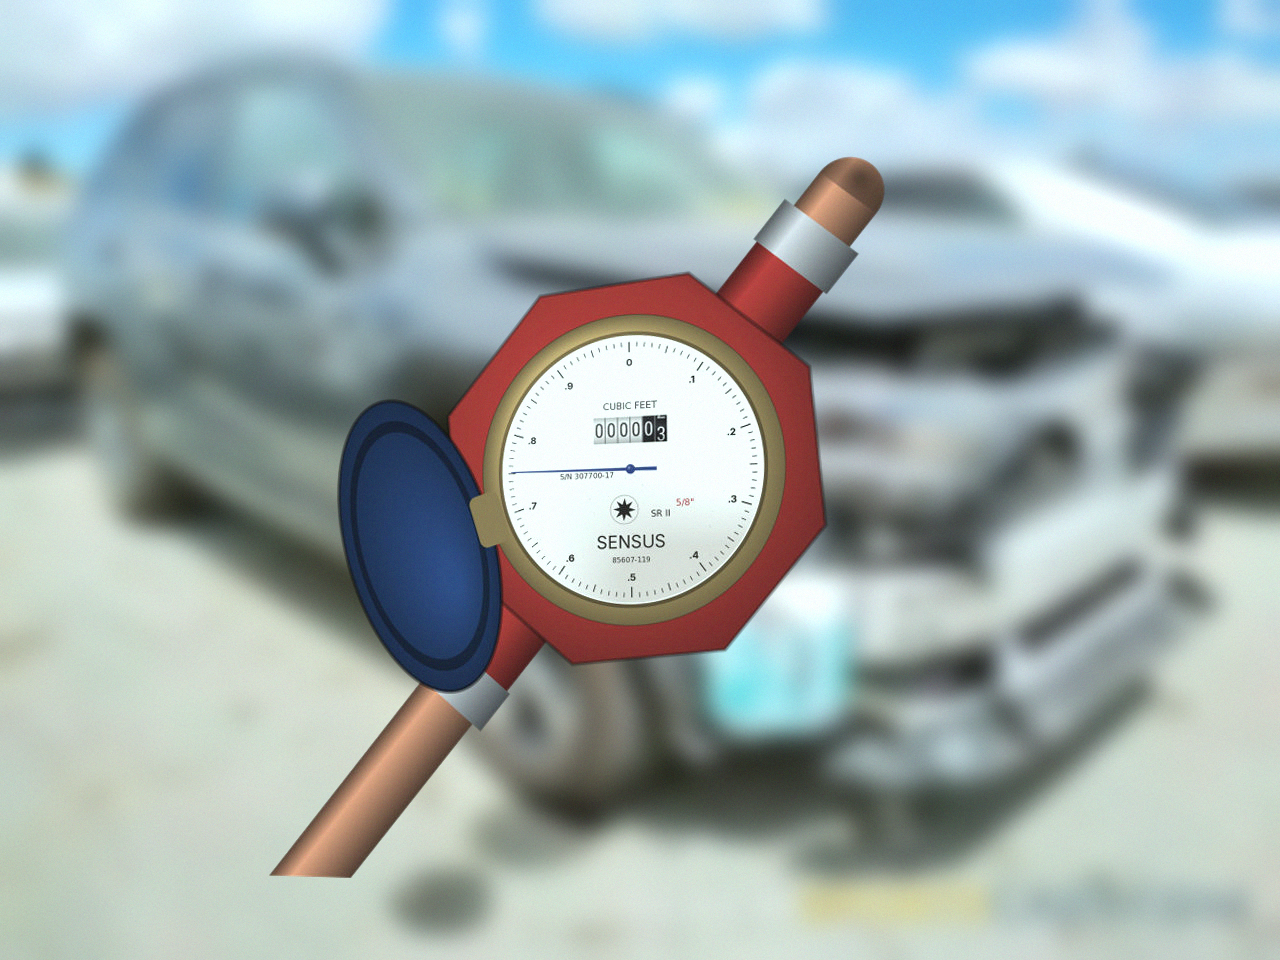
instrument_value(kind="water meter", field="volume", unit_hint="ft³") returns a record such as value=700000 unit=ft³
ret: value=2.75 unit=ft³
